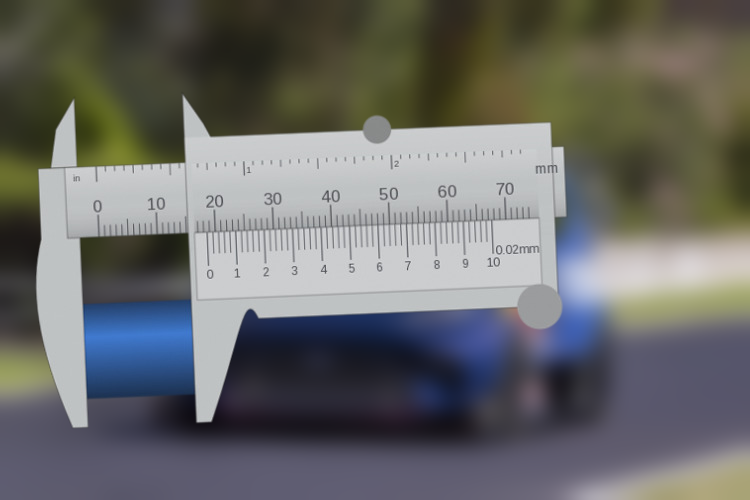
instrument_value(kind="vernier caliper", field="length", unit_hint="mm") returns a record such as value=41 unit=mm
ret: value=18.6 unit=mm
